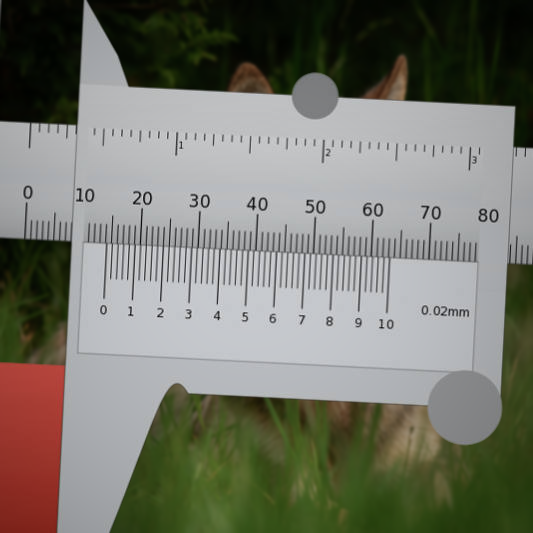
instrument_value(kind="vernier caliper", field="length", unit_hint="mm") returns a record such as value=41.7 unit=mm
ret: value=14.2 unit=mm
